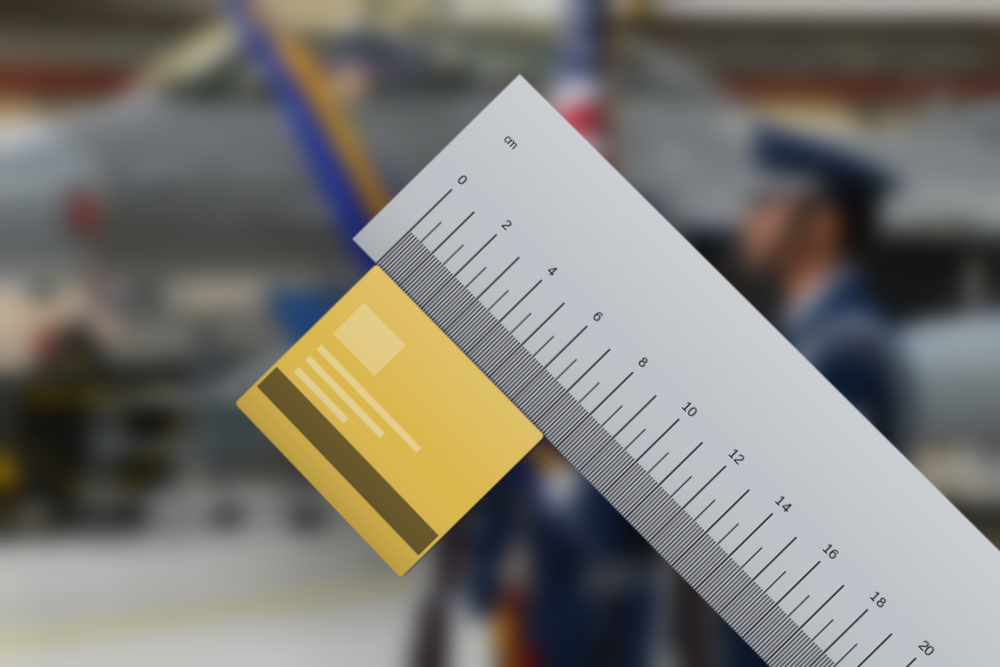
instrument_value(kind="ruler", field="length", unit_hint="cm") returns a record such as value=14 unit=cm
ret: value=7.5 unit=cm
